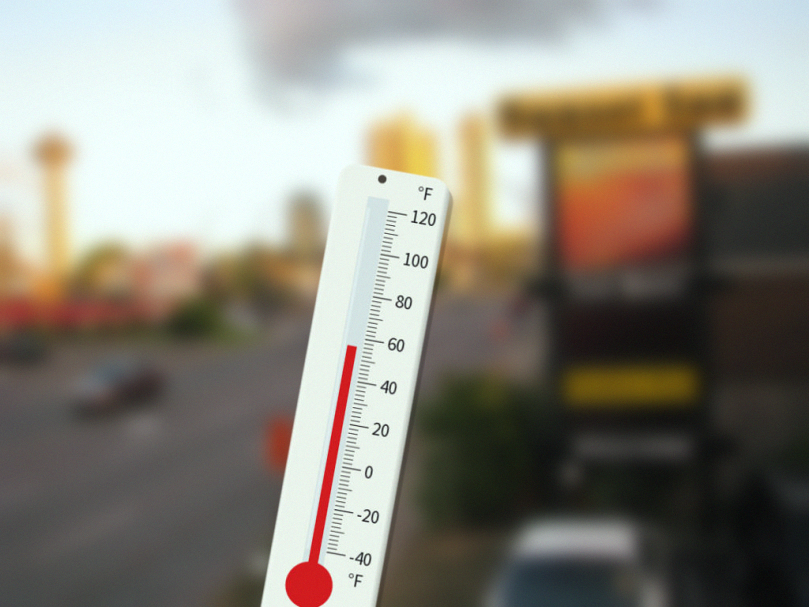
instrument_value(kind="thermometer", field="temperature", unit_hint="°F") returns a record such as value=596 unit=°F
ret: value=56 unit=°F
